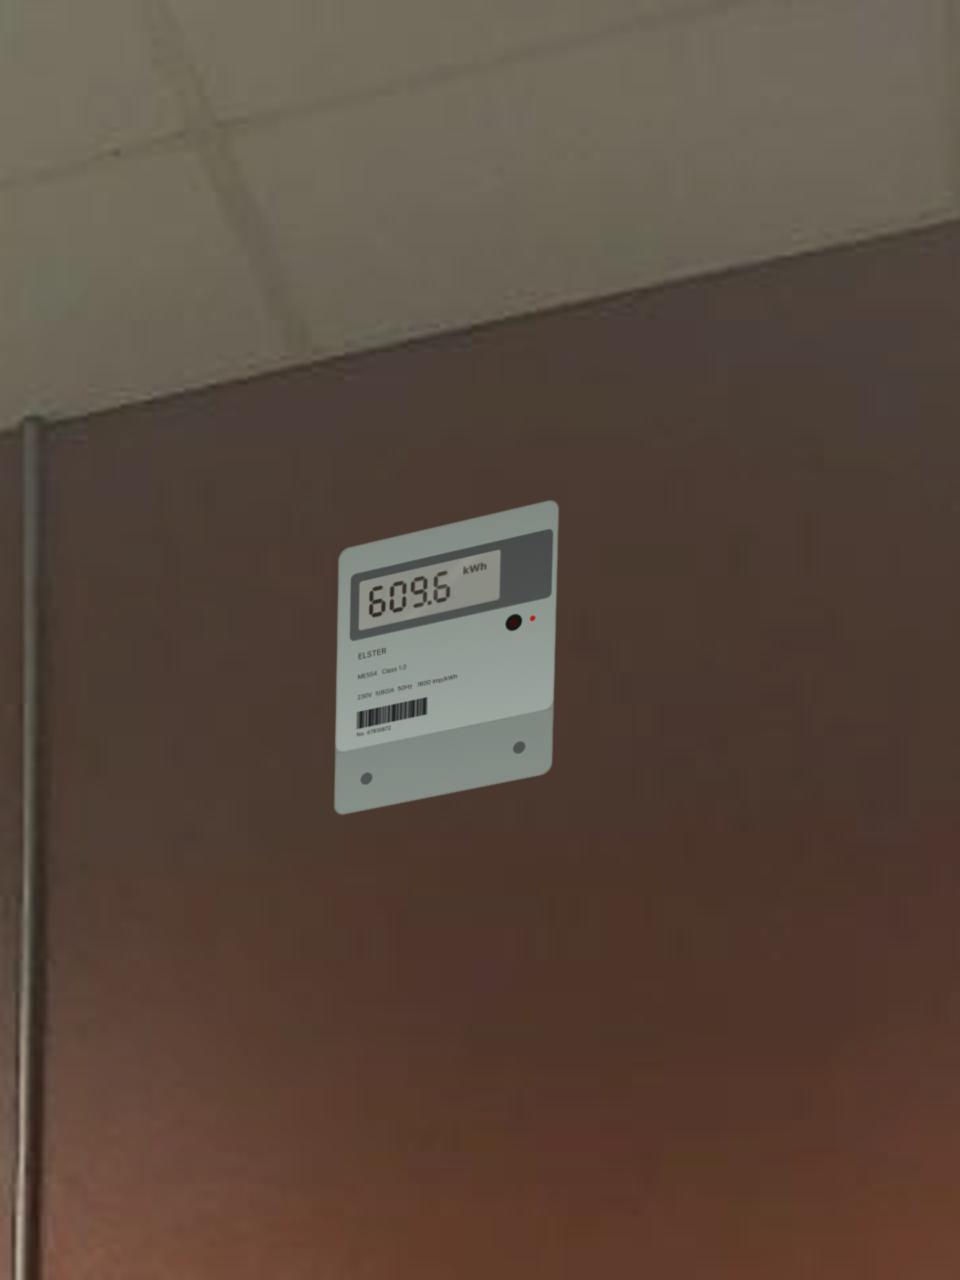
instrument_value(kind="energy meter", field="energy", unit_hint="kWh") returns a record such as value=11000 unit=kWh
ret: value=609.6 unit=kWh
